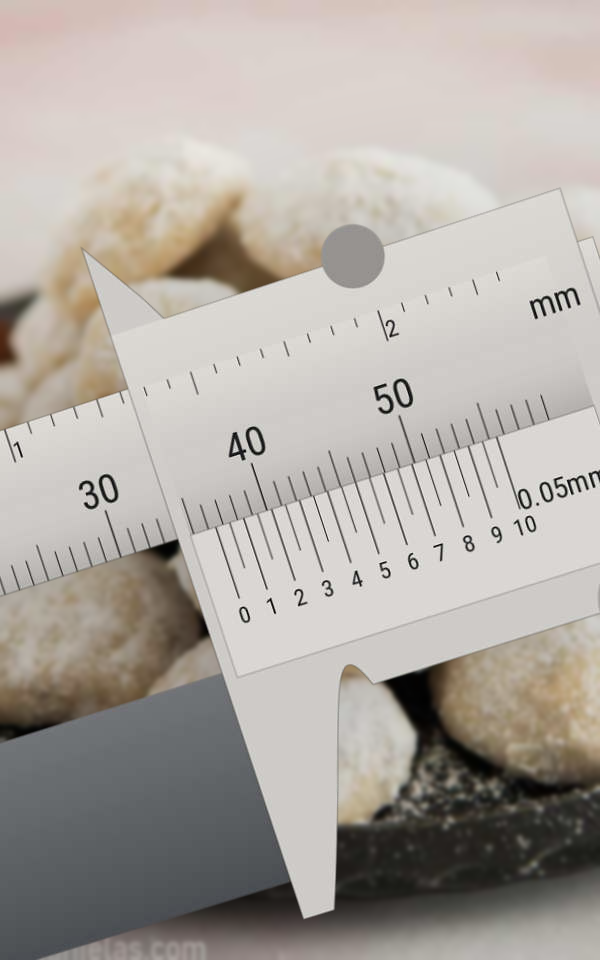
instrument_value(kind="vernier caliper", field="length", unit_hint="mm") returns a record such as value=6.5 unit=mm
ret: value=36.5 unit=mm
